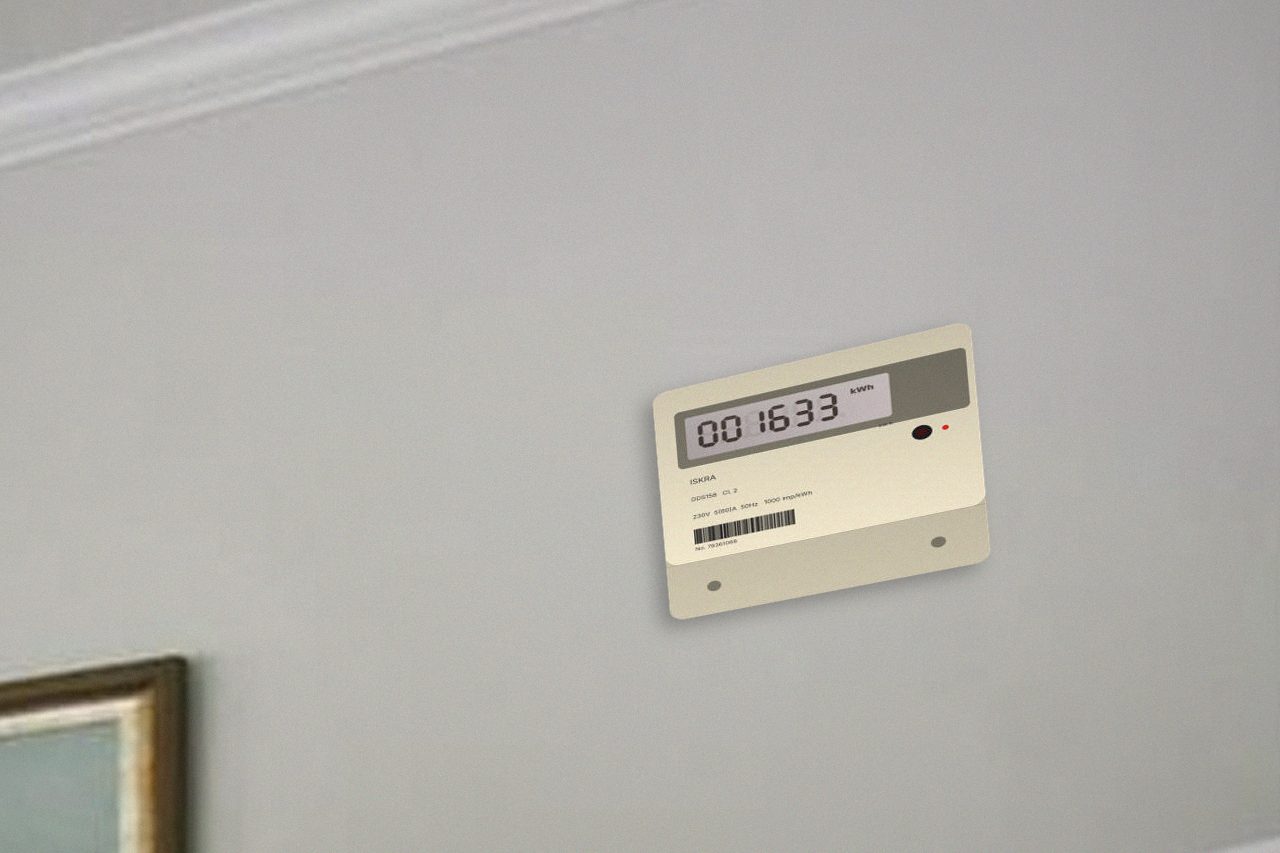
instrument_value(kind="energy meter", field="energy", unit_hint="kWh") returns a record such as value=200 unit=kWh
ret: value=1633 unit=kWh
